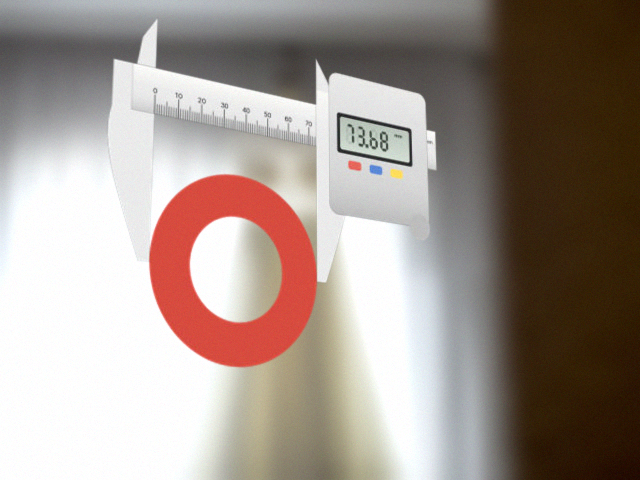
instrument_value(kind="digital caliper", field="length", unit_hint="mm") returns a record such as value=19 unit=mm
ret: value=73.68 unit=mm
